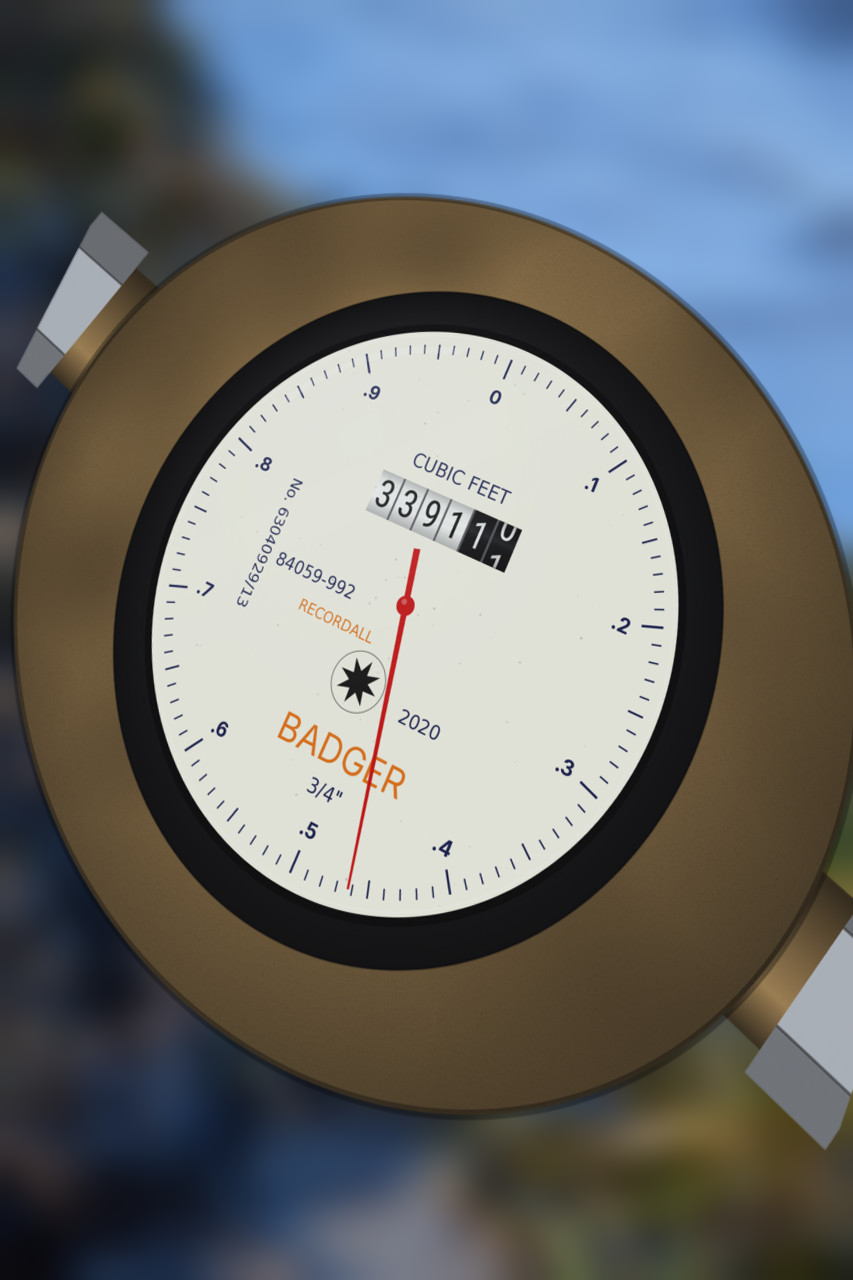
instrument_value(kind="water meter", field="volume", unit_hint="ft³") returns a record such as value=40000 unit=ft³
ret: value=339110.46 unit=ft³
